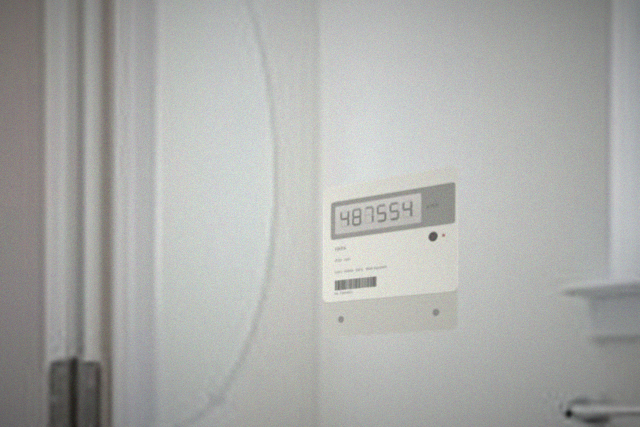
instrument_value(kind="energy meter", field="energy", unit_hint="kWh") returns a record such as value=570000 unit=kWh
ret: value=487554 unit=kWh
